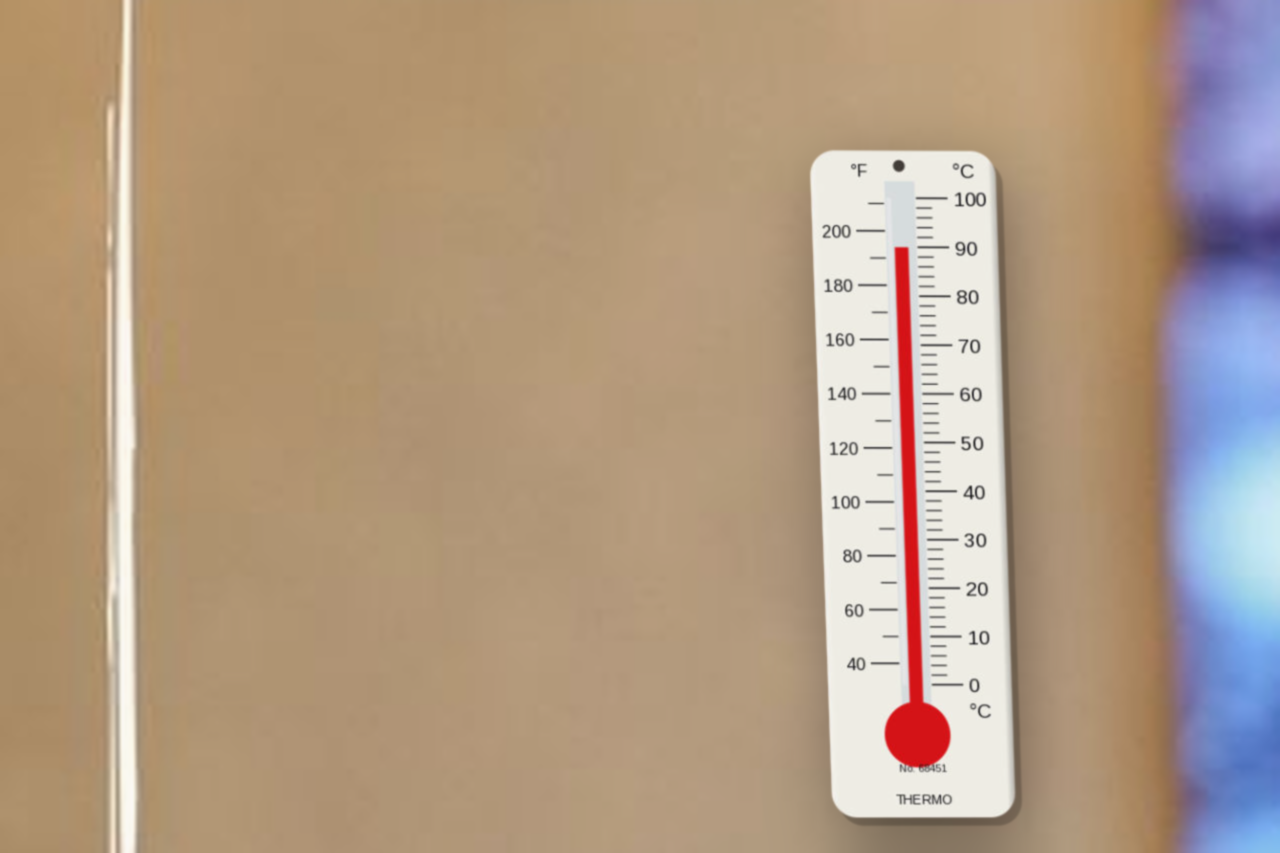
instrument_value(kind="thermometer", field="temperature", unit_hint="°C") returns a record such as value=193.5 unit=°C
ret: value=90 unit=°C
